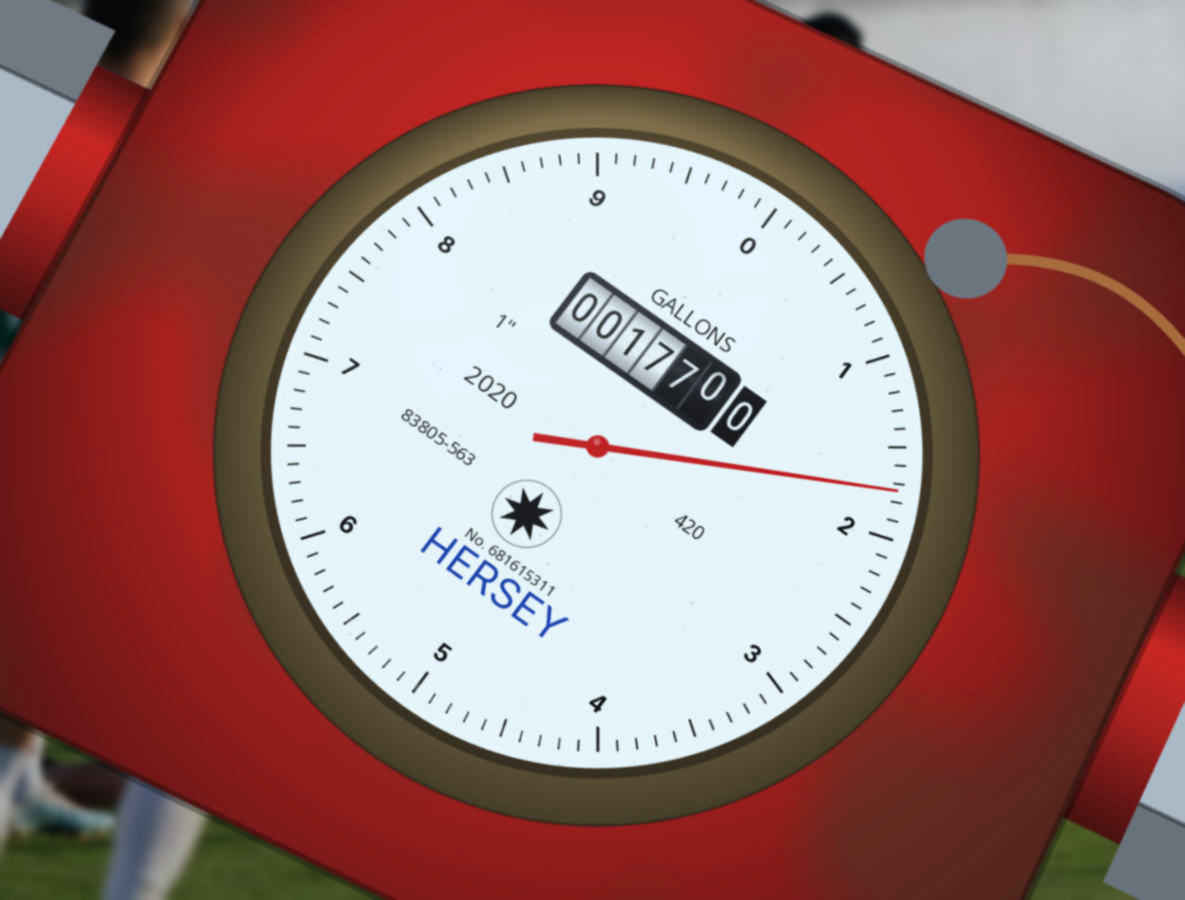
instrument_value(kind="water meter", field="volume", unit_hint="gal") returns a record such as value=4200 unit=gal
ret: value=17701.7 unit=gal
